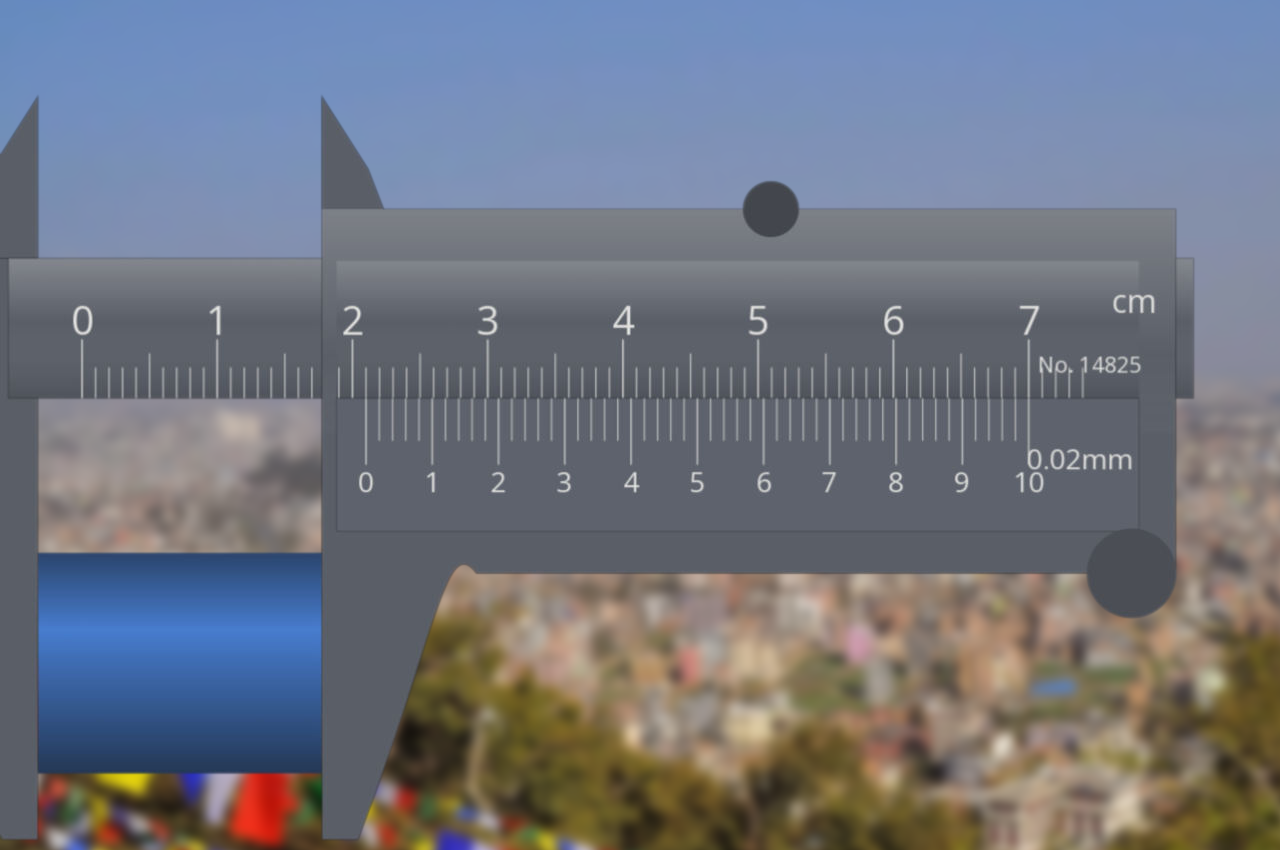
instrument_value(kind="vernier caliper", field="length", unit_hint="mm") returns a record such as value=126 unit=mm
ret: value=21.0 unit=mm
